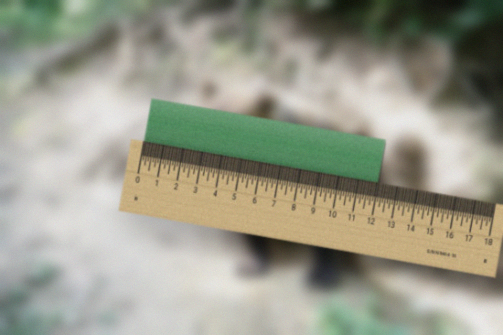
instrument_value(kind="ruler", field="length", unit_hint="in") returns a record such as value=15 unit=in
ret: value=12 unit=in
